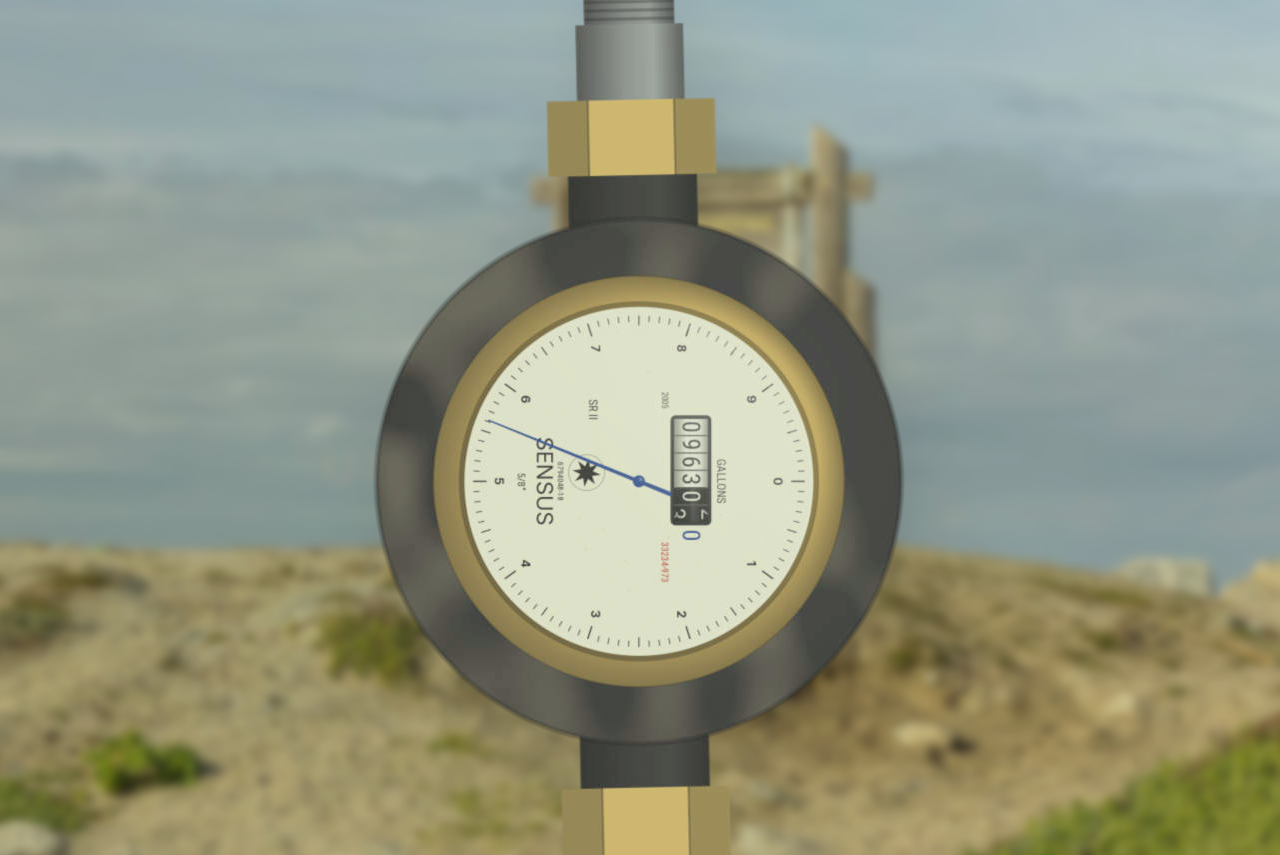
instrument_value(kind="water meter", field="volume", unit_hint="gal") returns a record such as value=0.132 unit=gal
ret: value=963025.6 unit=gal
